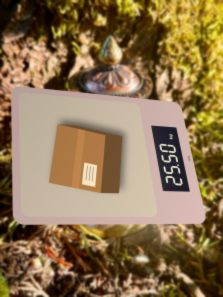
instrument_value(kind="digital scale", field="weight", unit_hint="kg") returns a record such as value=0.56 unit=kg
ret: value=25.50 unit=kg
